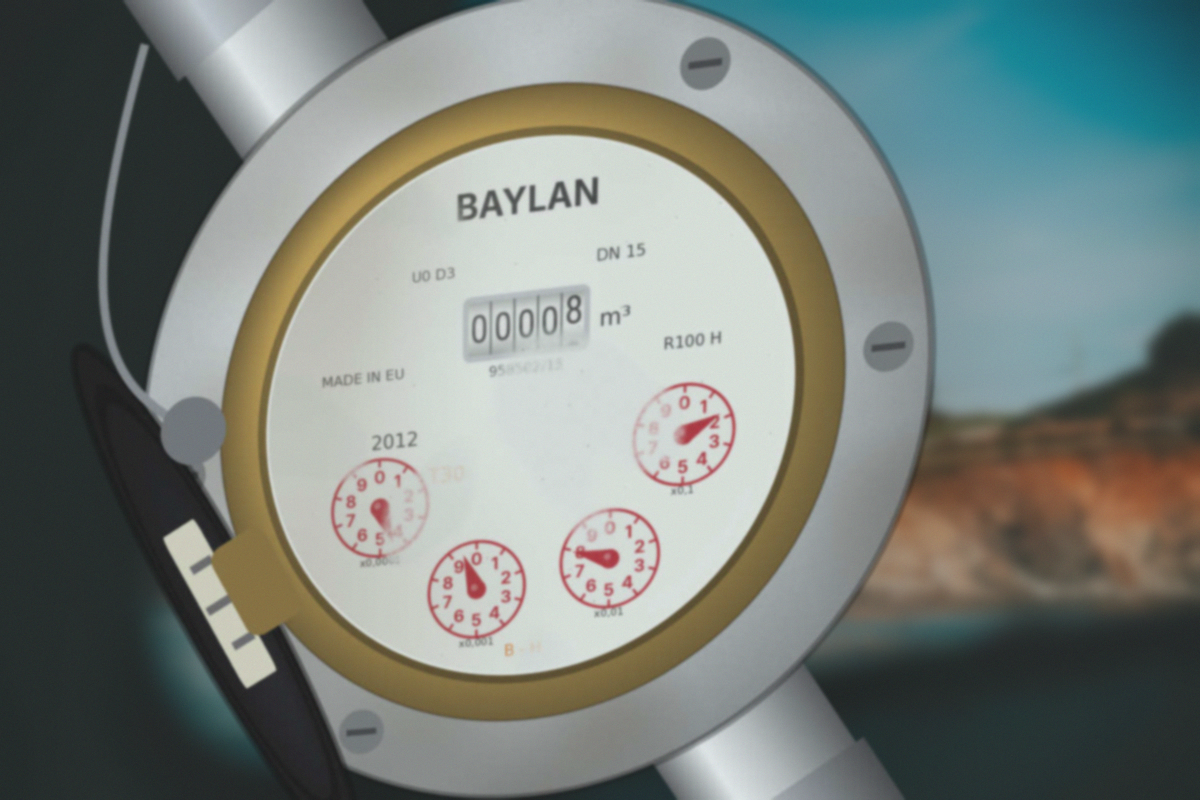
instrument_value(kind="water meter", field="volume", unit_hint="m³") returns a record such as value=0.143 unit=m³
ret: value=8.1794 unit=m³
